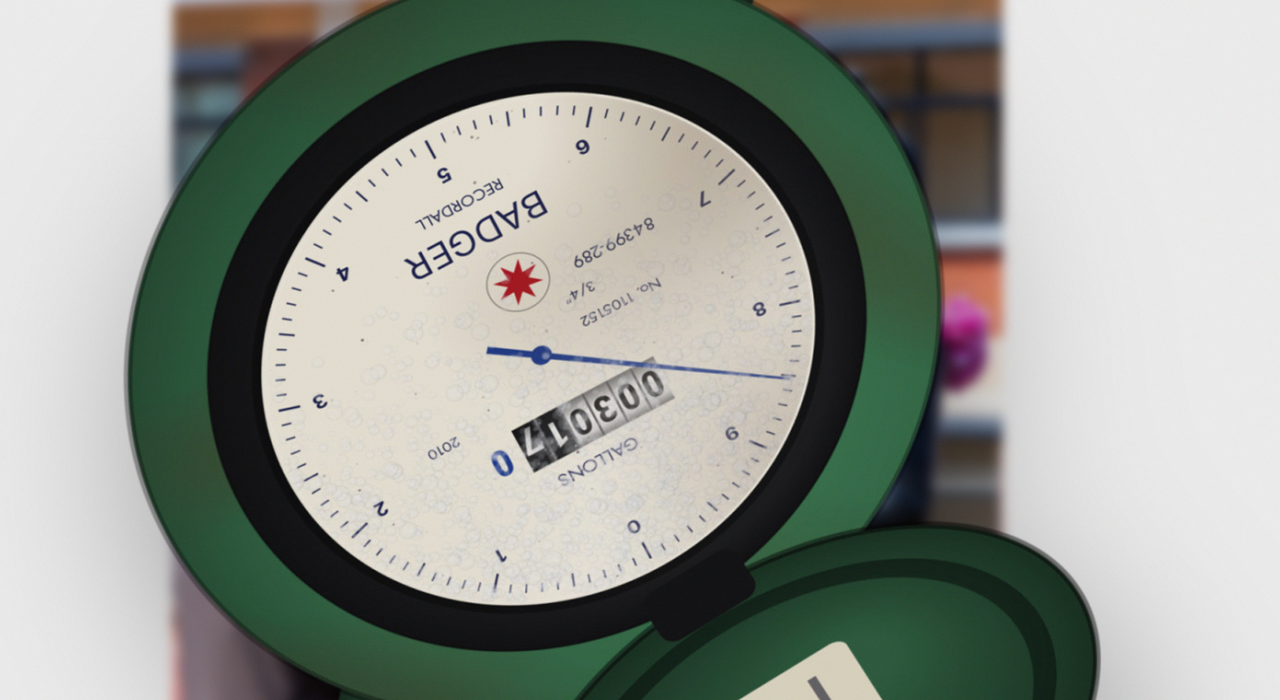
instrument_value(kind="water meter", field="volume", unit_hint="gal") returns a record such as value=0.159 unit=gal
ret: value=30168.5 unit=gal
